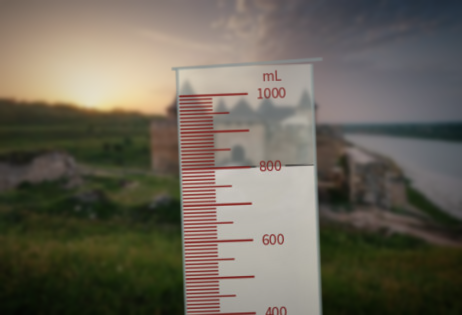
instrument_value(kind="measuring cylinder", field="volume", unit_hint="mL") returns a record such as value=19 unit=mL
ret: value=800 unit=mL
